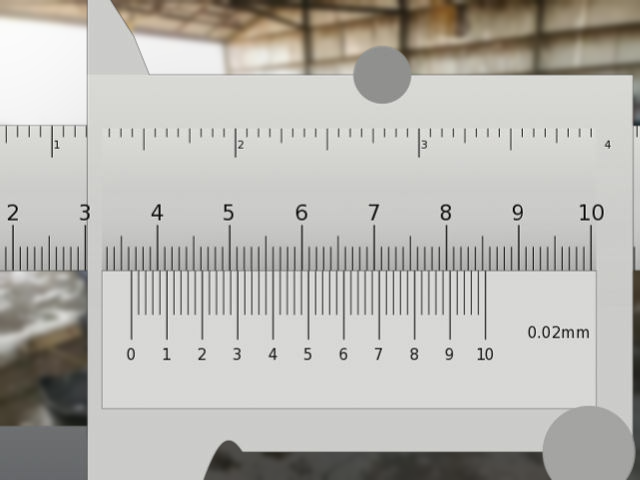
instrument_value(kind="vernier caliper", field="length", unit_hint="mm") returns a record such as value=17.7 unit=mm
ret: value=36.4 unit=mm
